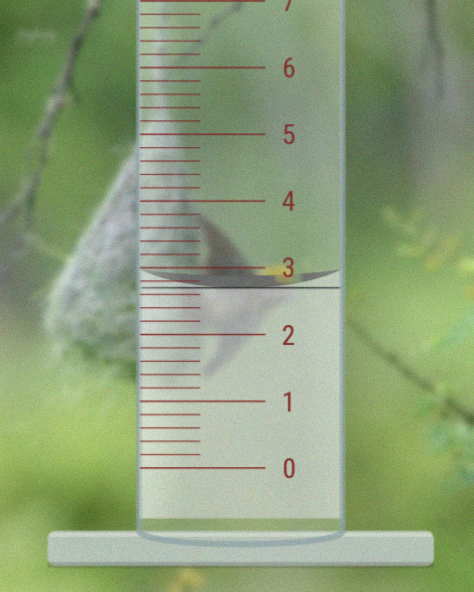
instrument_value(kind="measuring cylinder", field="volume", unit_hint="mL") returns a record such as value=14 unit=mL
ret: value=2.7 unit=mL
